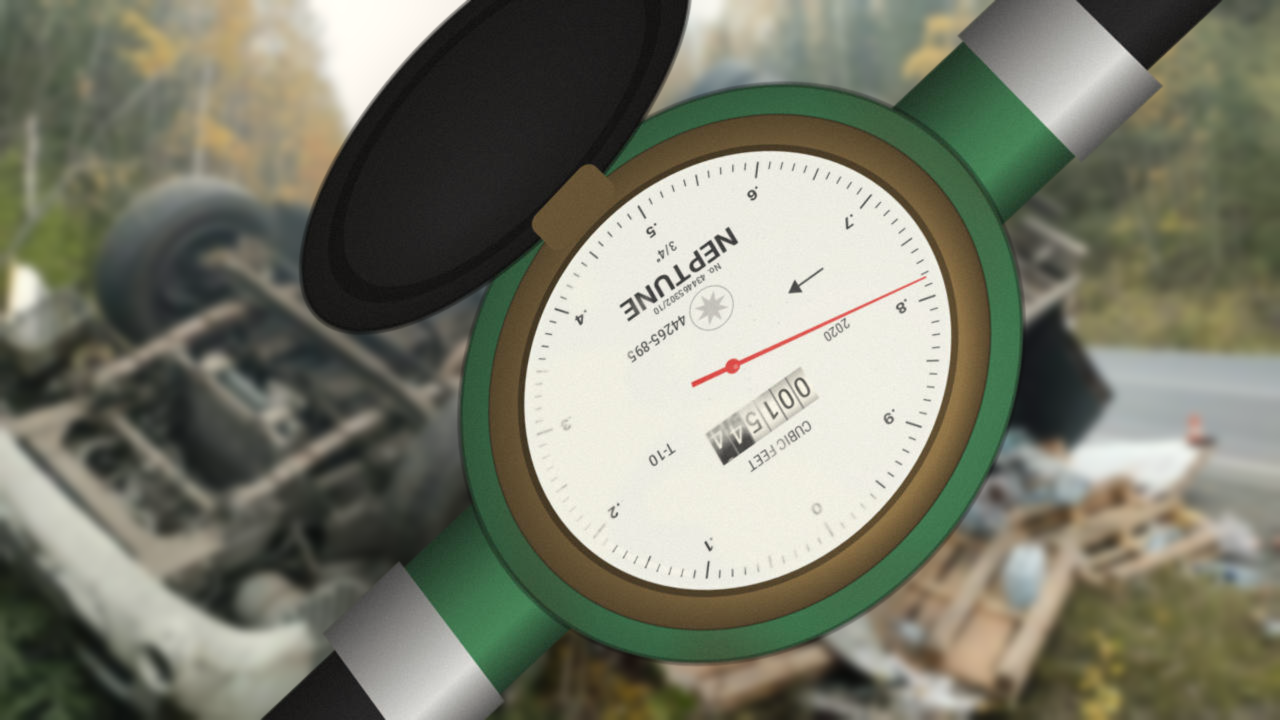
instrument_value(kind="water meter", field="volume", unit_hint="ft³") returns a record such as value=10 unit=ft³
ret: value=1543.78 unit=ft³
